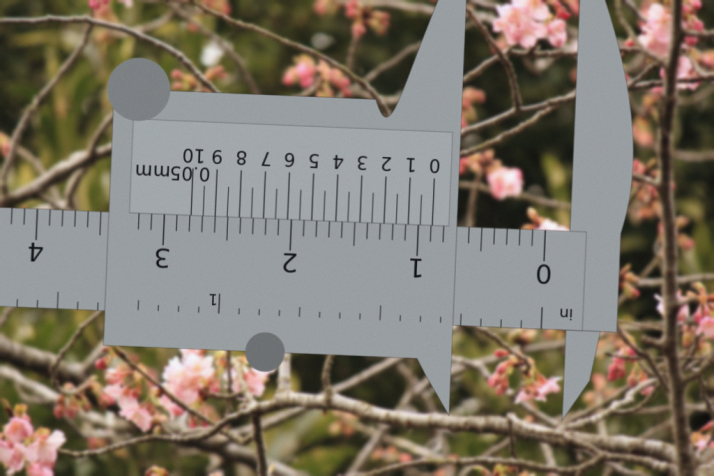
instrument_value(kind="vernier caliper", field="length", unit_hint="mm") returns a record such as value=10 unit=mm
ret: value=8.9 unit=mm
